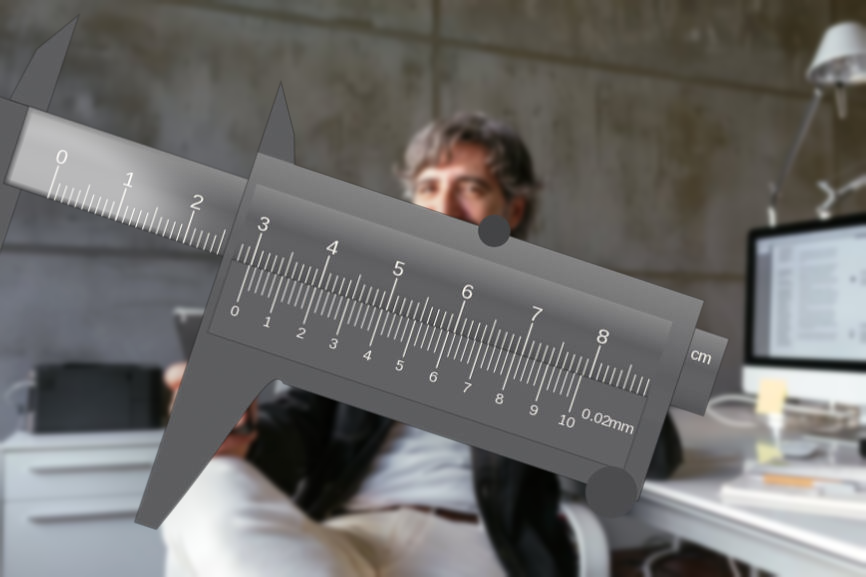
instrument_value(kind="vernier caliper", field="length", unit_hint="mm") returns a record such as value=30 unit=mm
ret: value=29.8 unit=mm
